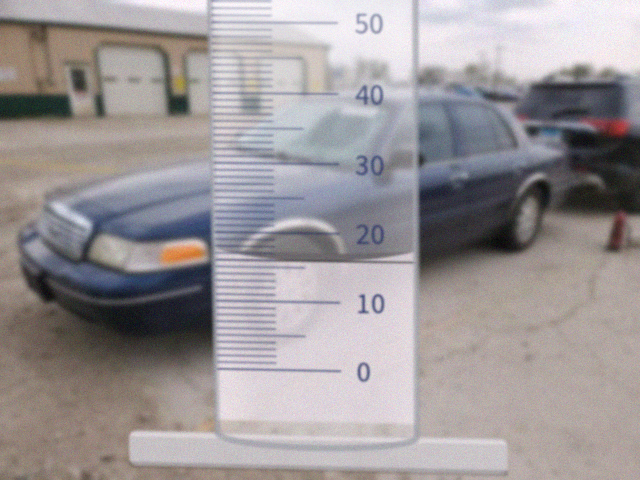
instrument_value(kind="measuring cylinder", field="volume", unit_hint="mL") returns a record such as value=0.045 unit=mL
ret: value=16 unit=mL
